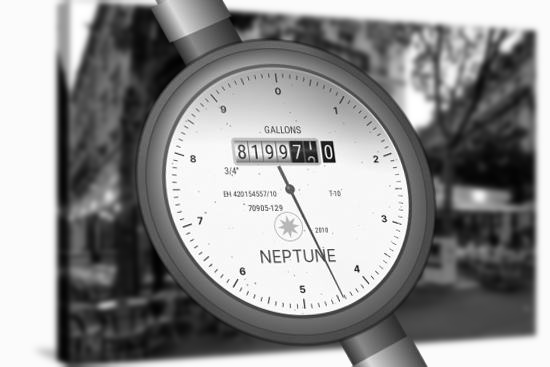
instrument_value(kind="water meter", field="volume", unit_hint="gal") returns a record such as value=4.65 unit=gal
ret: value=8199714.4 unit=gal
